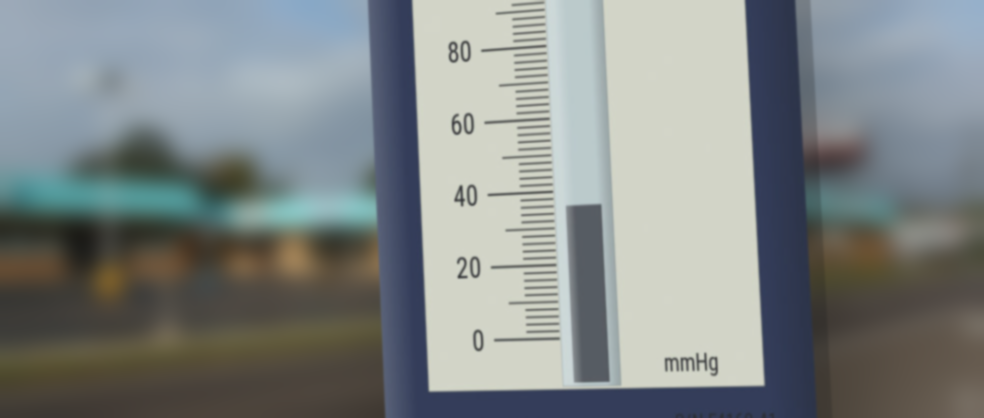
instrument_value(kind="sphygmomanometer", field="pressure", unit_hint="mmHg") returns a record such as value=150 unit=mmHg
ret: value=36 unit=mmHg
